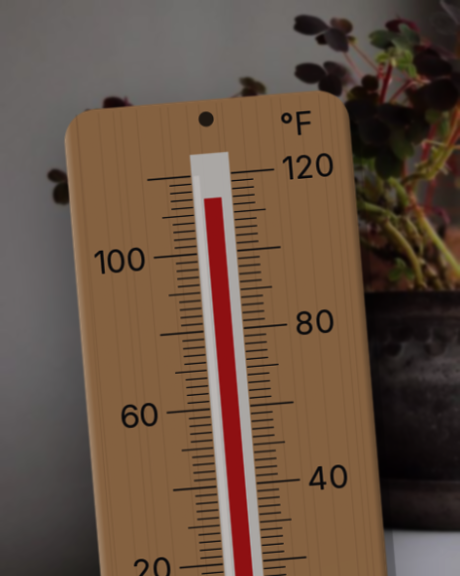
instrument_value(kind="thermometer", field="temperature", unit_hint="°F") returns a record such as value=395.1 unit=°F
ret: value=114 unit=°F
